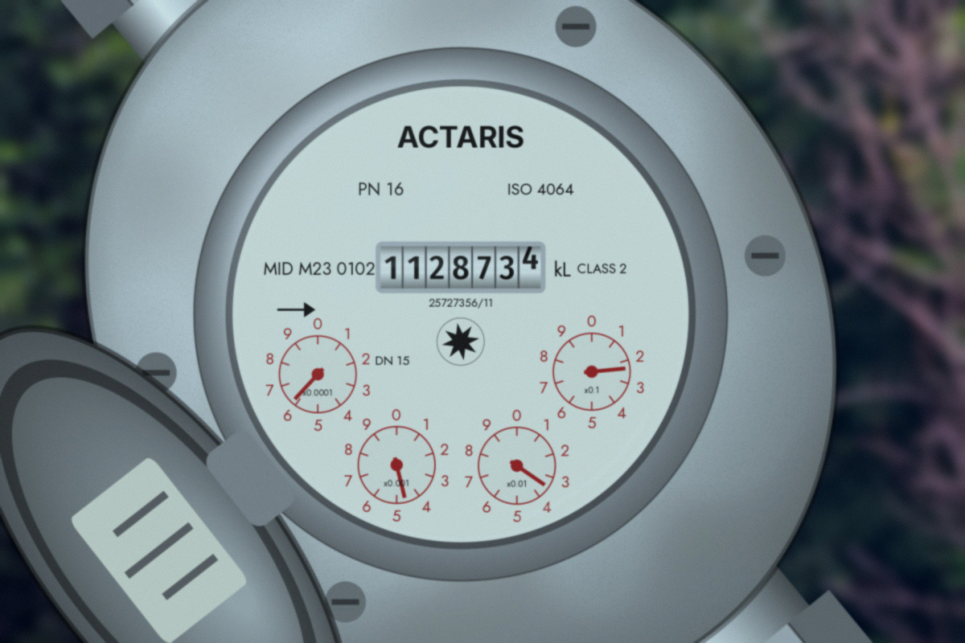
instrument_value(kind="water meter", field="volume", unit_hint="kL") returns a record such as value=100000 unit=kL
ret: value=1128734.2346 unit=kL
